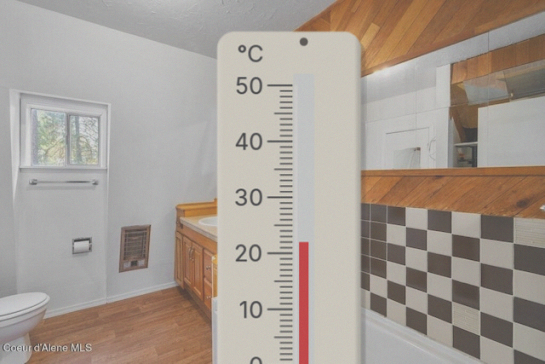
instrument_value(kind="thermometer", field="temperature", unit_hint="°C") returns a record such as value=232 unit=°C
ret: value=22 unit=°C
